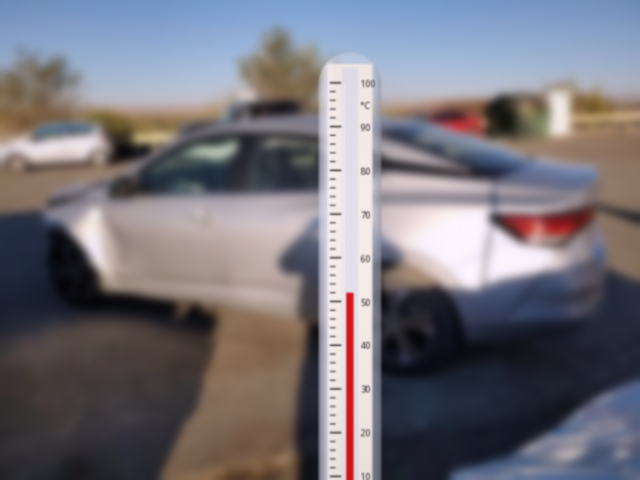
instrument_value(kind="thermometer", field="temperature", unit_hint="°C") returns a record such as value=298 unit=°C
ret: value=52 unit=°C
